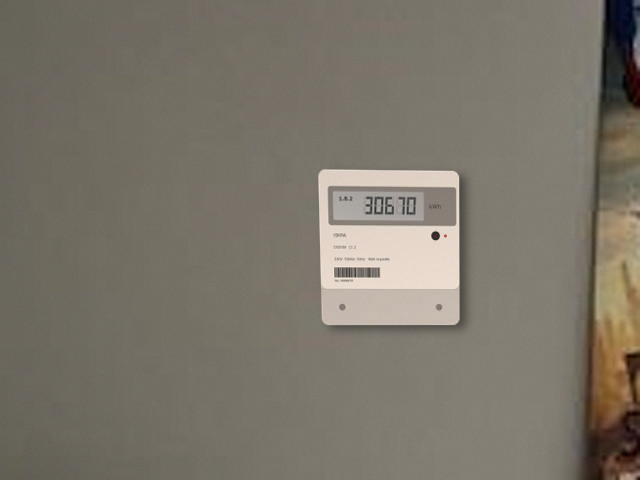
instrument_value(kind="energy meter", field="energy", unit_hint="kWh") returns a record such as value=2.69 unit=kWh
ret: value=30670 unit=kWh
